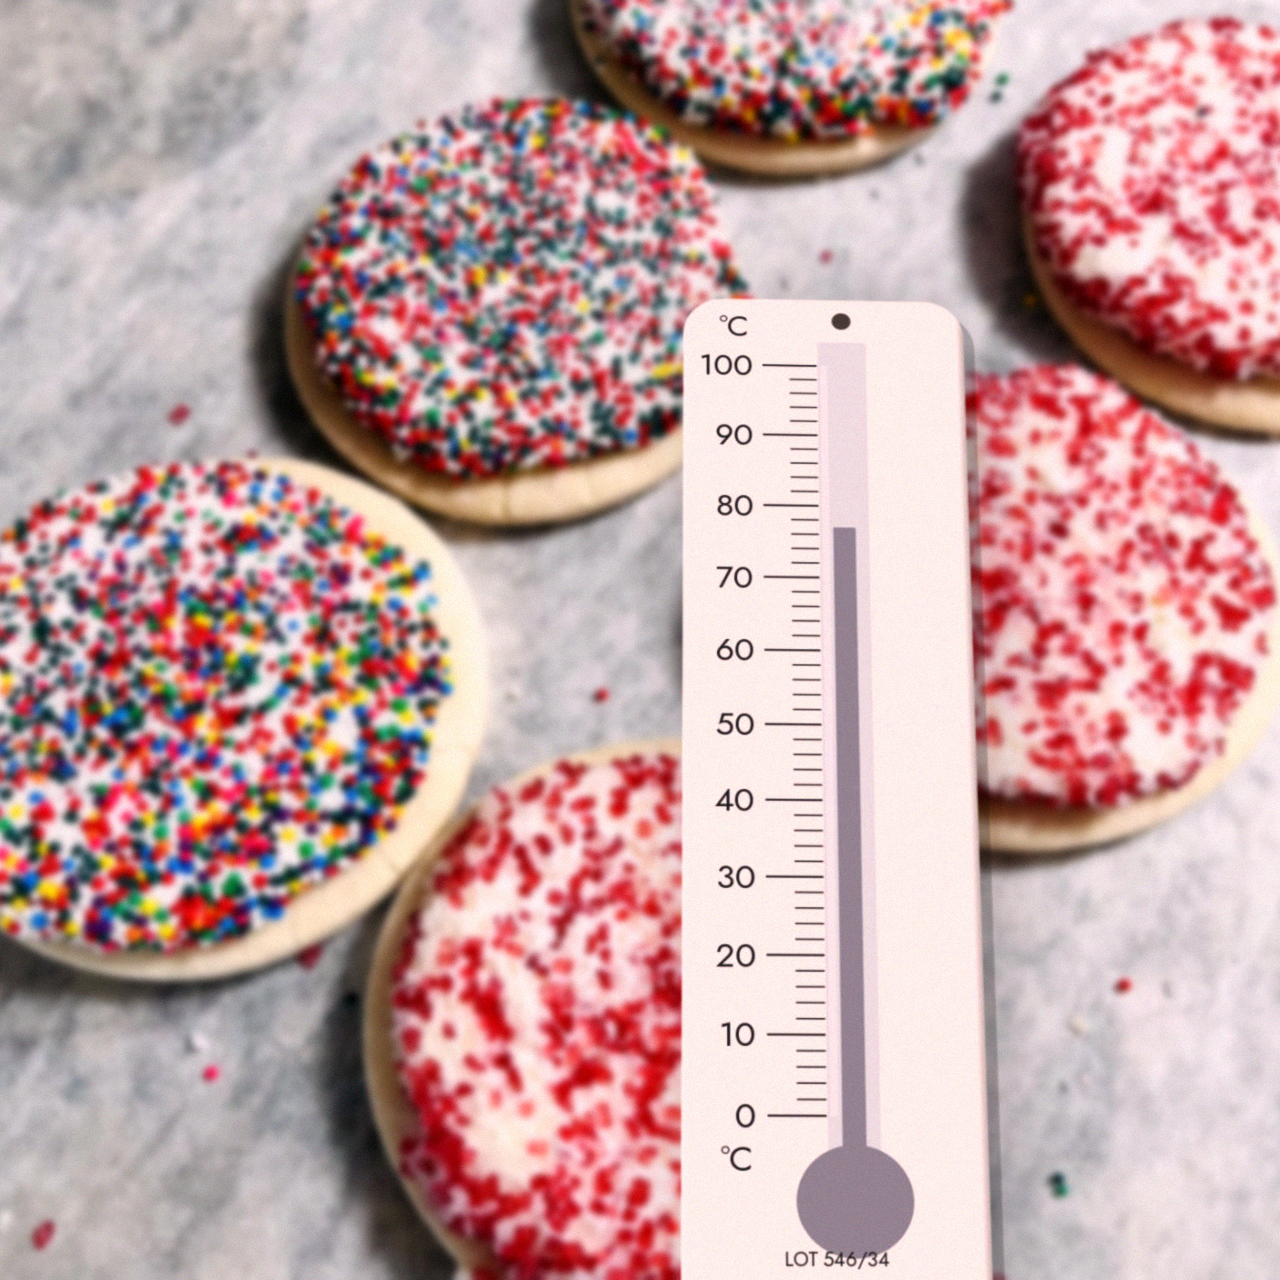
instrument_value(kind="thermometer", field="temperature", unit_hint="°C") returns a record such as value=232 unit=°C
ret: value=77 unit=°C
